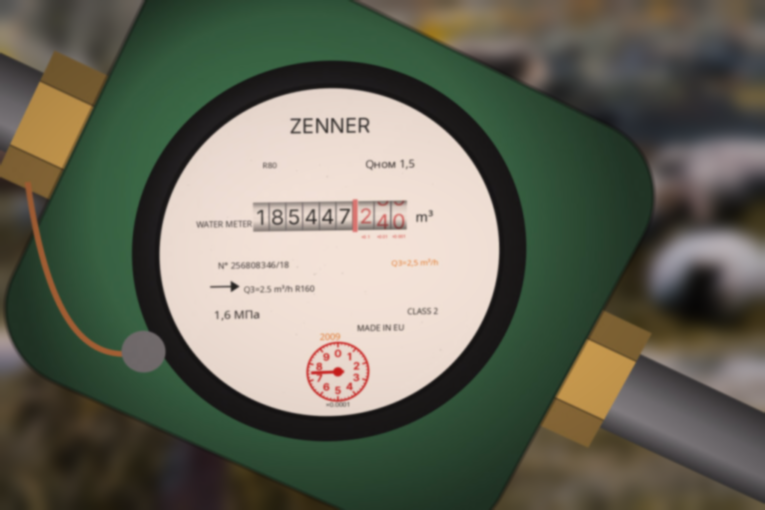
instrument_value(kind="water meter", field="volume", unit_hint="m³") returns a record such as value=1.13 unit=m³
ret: value=185447.2397 unit=m³
